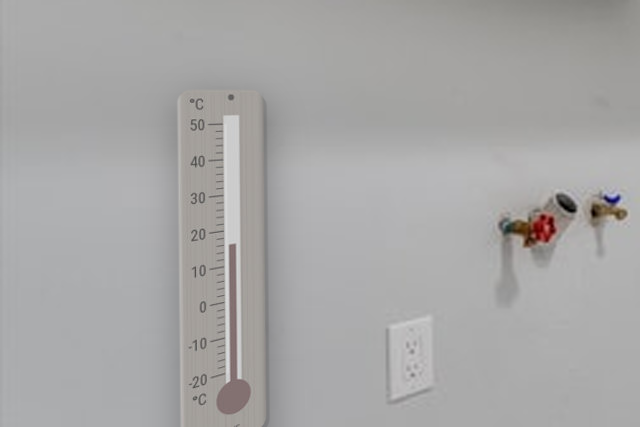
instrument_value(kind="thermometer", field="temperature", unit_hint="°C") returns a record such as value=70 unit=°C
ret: value=16 unit=°C
